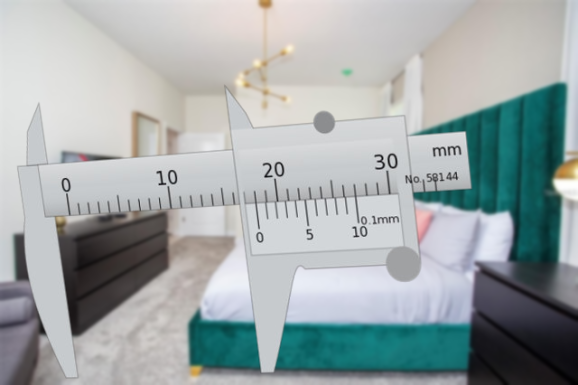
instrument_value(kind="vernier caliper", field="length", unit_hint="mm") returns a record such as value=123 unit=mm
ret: value=18.0 unit=mm
